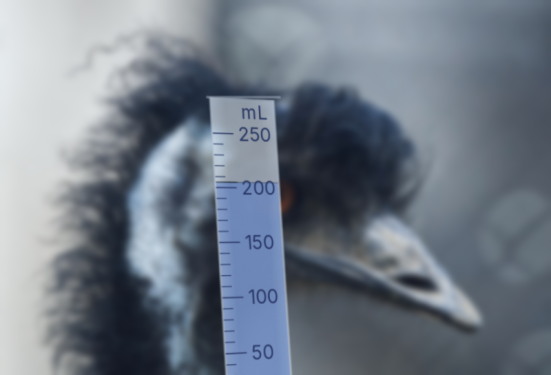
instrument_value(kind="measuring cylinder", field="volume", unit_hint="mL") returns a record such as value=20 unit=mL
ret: value=205 unit=mL
